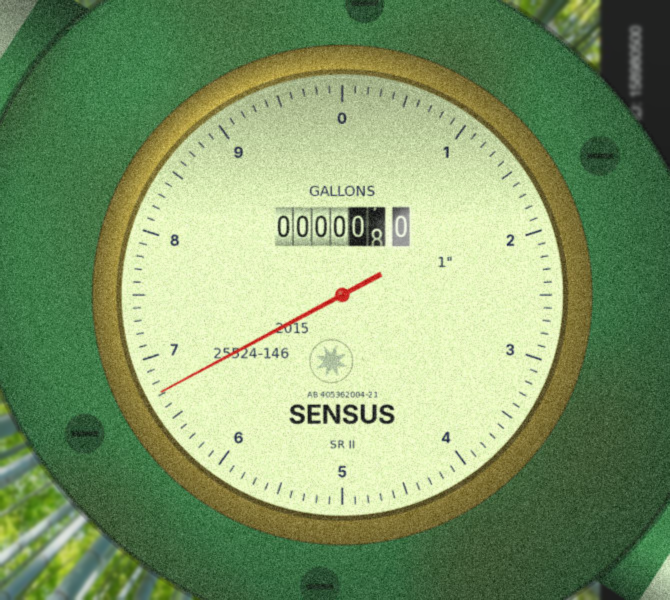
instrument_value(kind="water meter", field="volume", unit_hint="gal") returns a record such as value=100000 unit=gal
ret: value=76.7 unit=gal
